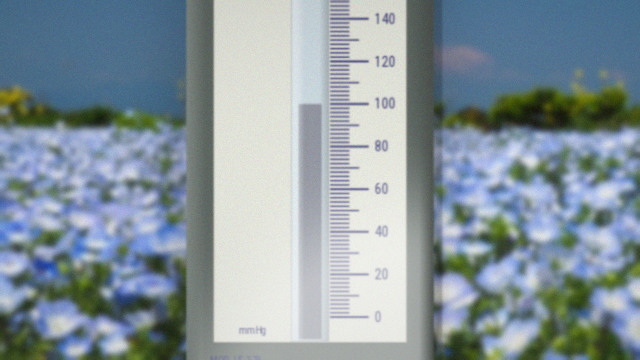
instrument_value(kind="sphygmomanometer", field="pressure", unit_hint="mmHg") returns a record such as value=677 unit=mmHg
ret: value=100 unit=mmHg
